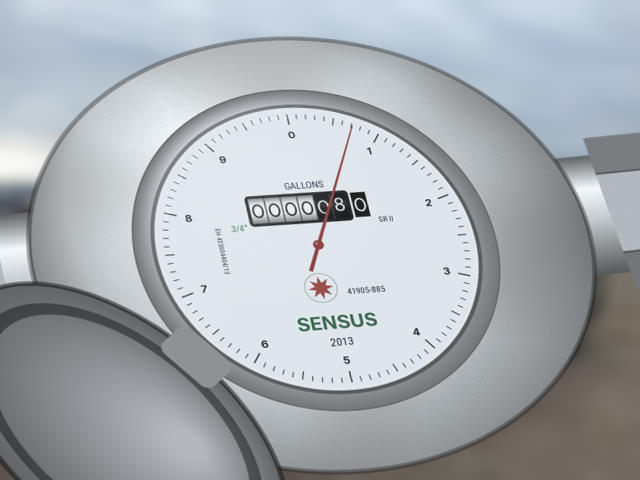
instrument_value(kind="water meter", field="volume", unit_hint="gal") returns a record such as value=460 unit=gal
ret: value=80.7 unit=gal
